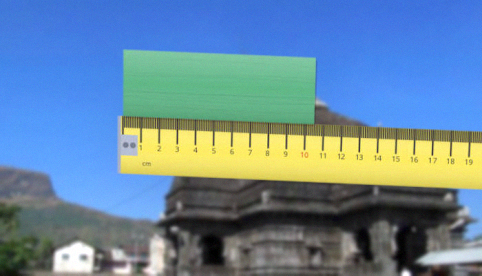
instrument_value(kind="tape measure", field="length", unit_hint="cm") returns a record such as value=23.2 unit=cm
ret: value=10.5 unit=cm
